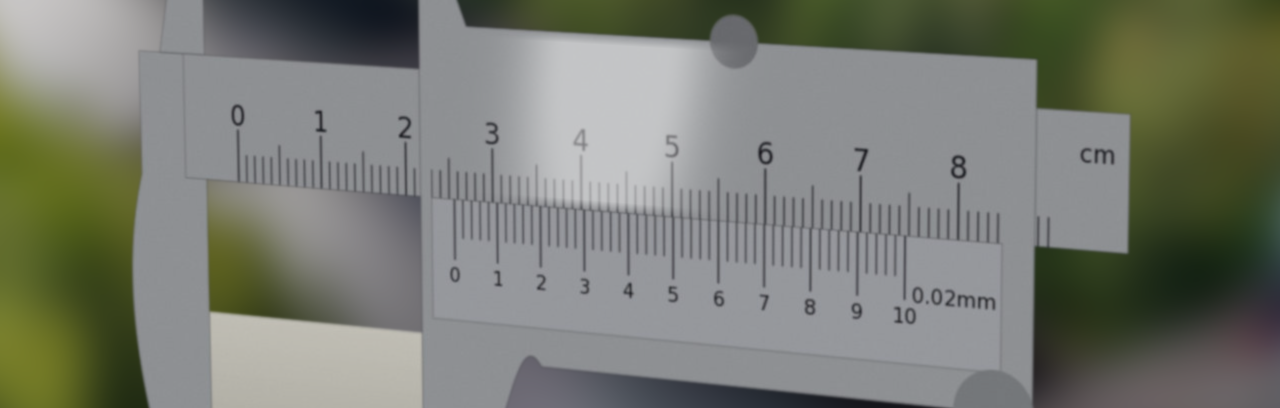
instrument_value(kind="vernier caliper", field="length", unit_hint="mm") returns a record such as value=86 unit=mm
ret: value=25.6 unit=mm
